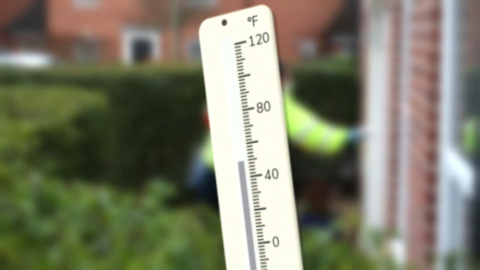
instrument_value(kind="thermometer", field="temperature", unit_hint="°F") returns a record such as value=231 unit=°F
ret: value=50 unit=°F
